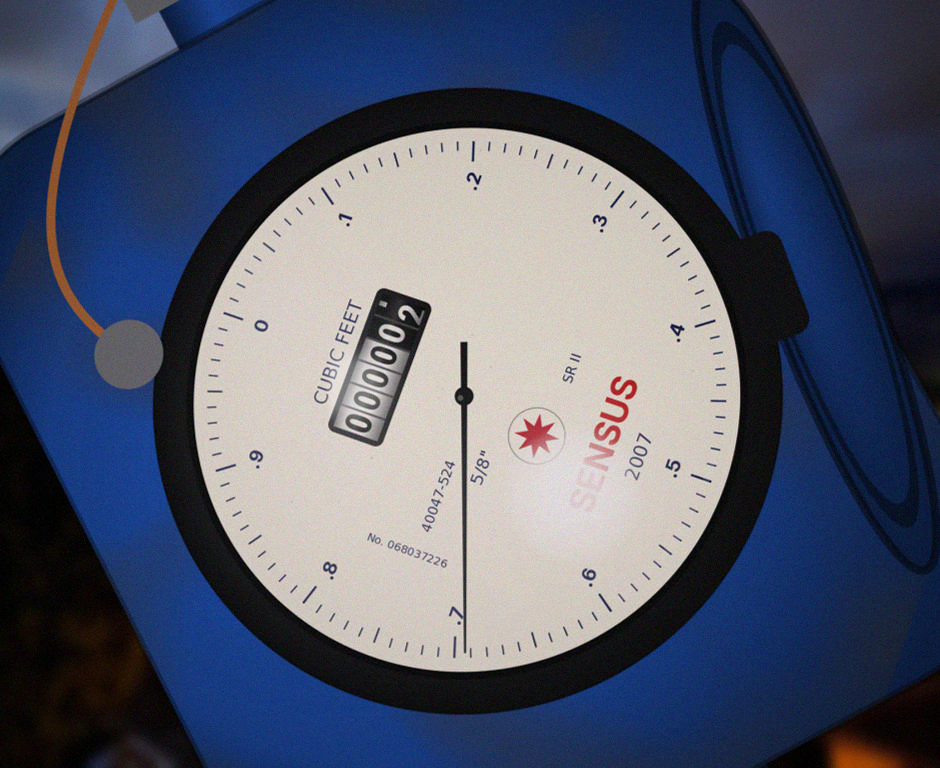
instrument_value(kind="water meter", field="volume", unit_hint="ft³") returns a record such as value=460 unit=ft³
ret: value=1.69 unit=ft³
